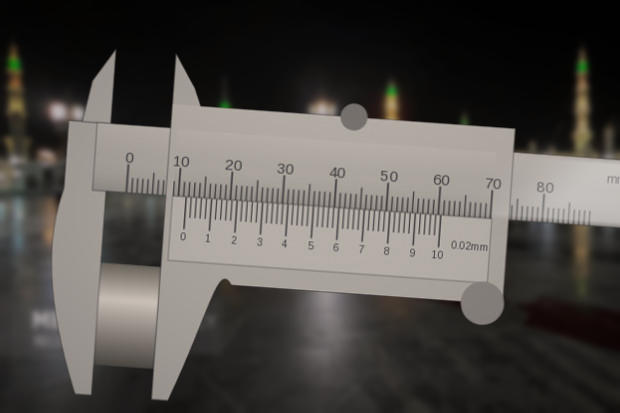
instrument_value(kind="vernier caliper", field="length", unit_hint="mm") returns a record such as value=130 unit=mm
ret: value=11.5 unit=mm
